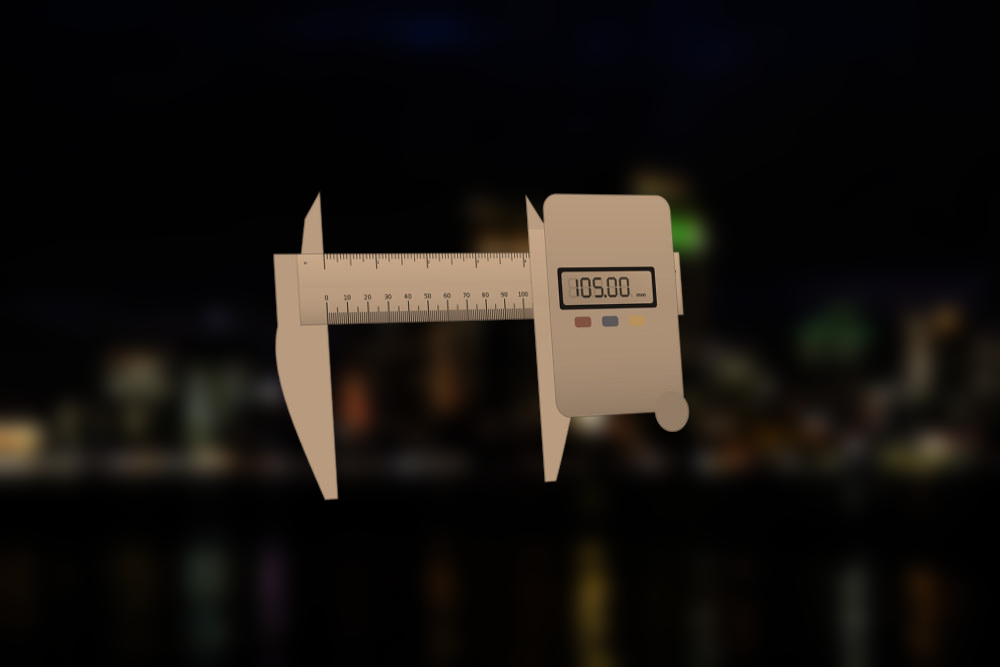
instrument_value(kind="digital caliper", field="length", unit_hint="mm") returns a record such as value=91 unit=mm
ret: value=105.00 unit=mm
